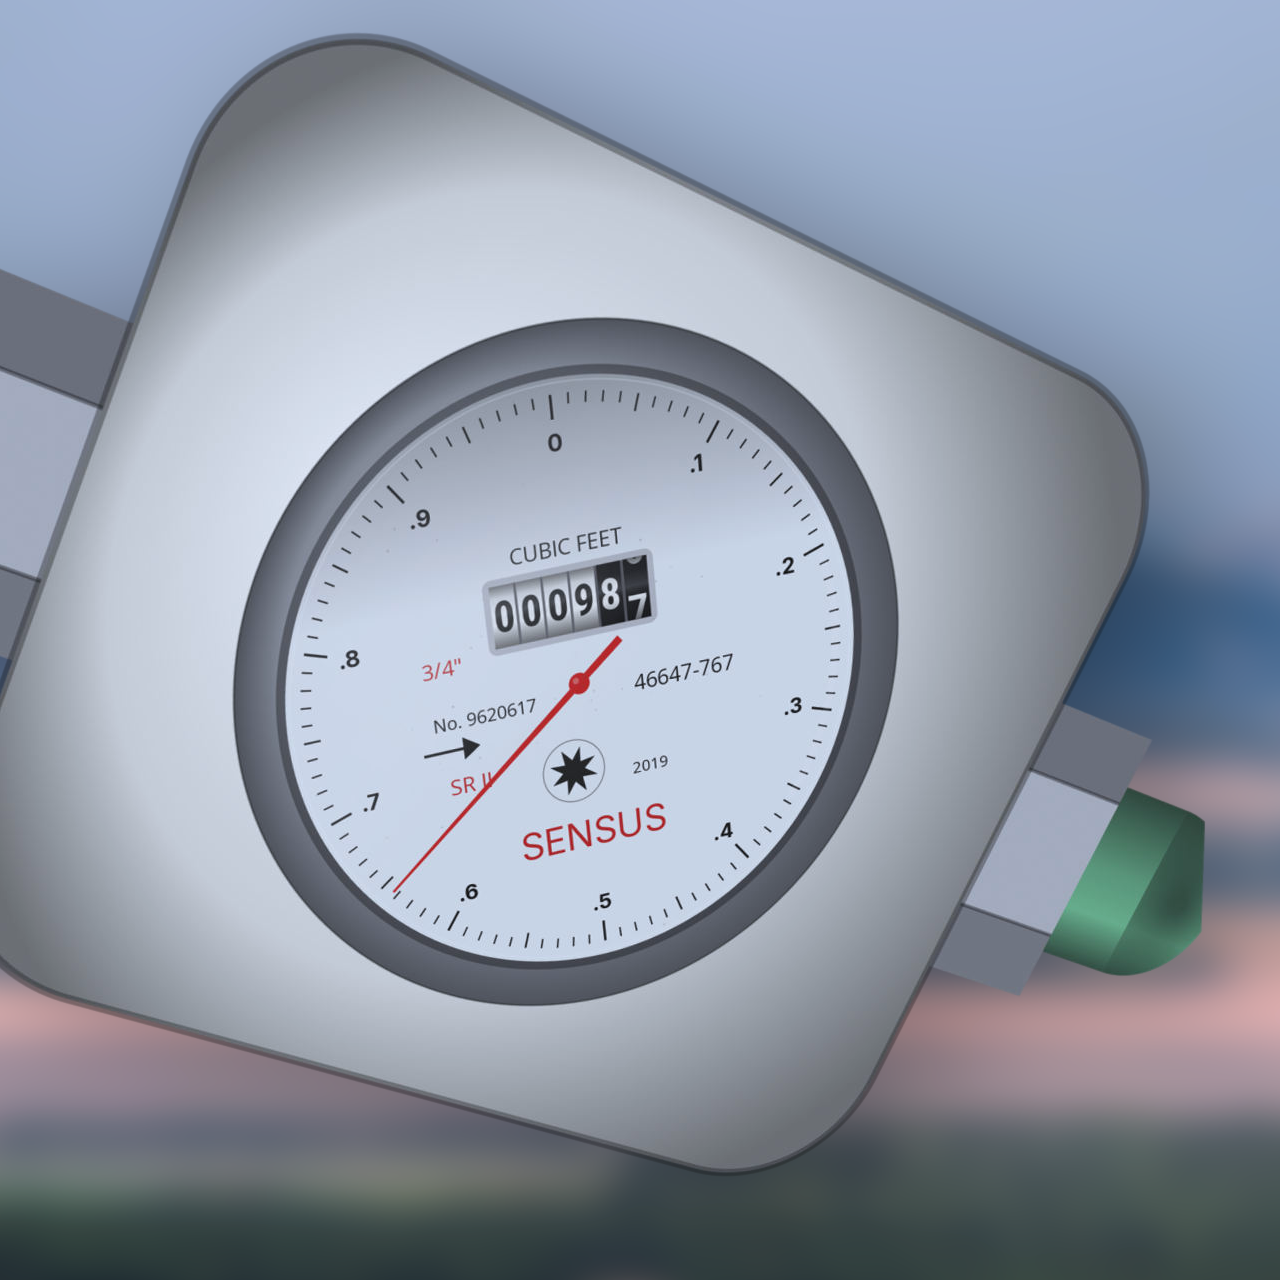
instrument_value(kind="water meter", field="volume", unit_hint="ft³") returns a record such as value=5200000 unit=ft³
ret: value=986.64 unit=ft³
